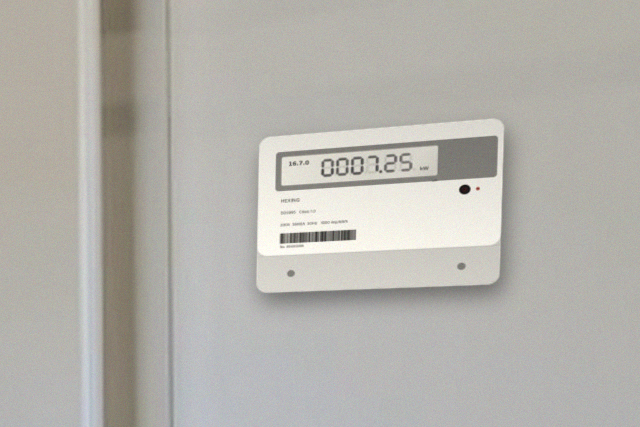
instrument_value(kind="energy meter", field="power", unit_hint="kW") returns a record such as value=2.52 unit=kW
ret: value=7.25 unit=kW
